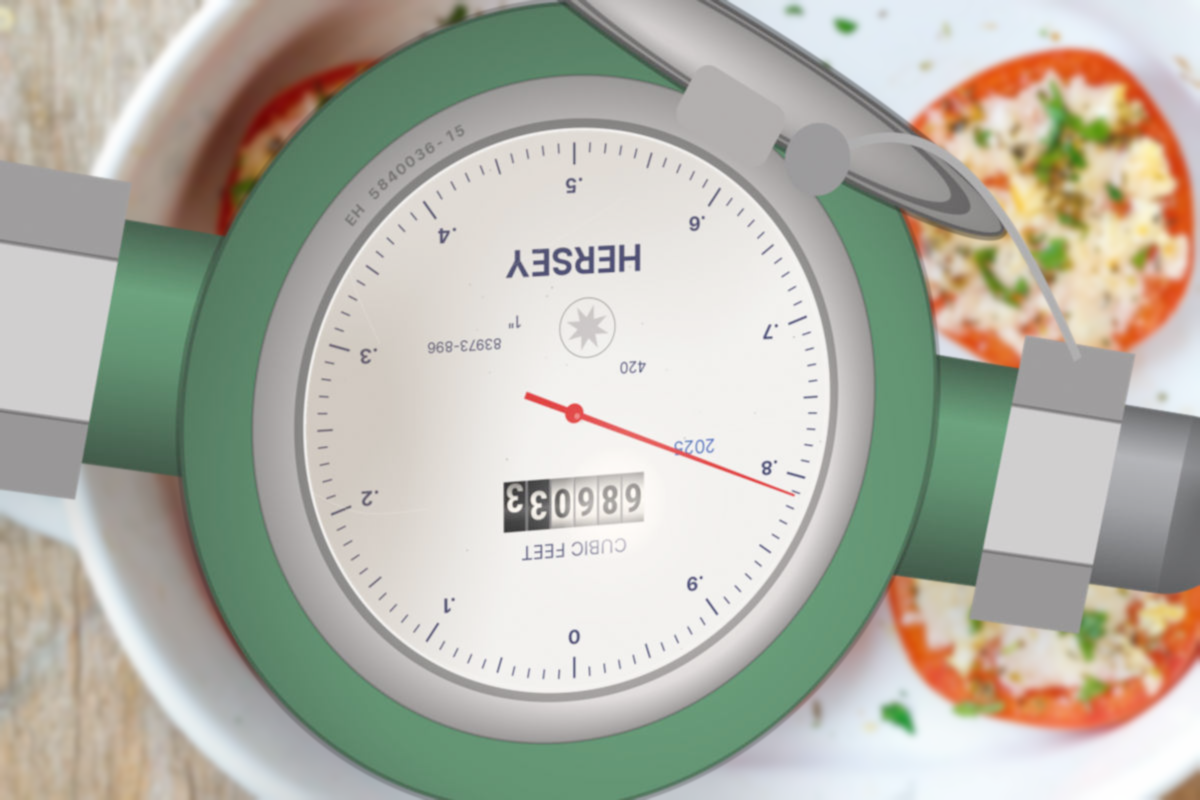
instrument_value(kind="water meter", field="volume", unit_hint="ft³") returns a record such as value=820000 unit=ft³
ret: value=686032.81 unit=ft³
